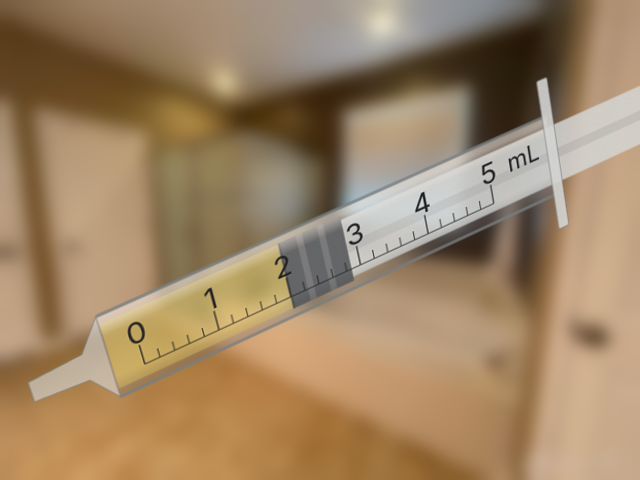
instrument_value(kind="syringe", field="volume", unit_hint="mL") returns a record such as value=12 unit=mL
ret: value=2 unit=mL
